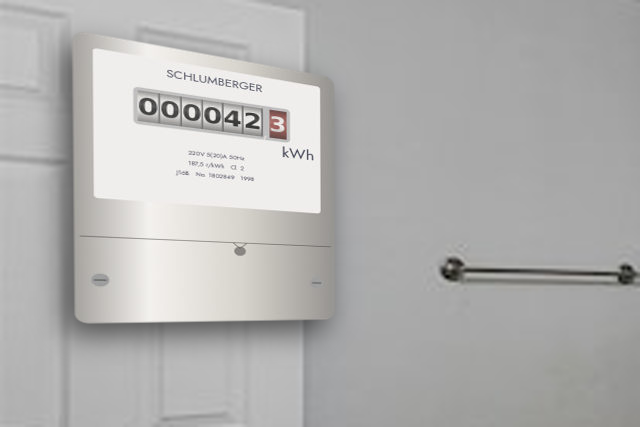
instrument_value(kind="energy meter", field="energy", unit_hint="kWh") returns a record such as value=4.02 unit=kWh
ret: value=42.3 unit=kWh
